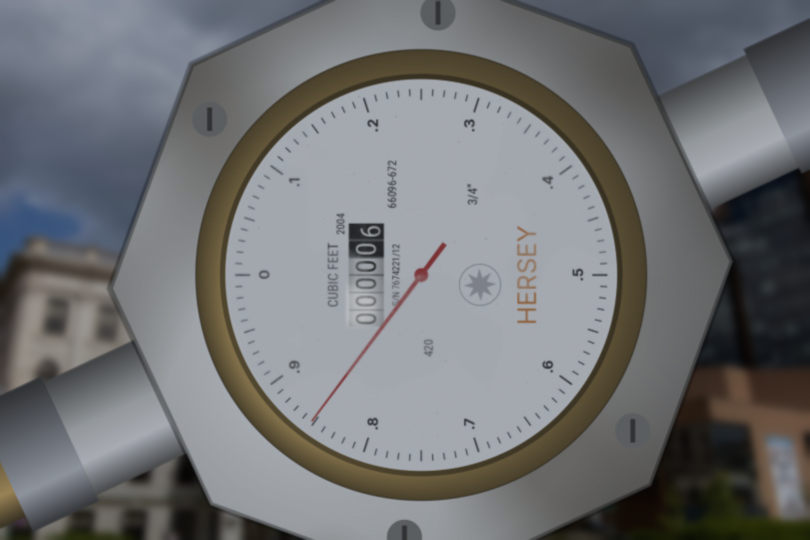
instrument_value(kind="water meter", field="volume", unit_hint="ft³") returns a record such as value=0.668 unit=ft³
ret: value=5.85 unit=ft³
